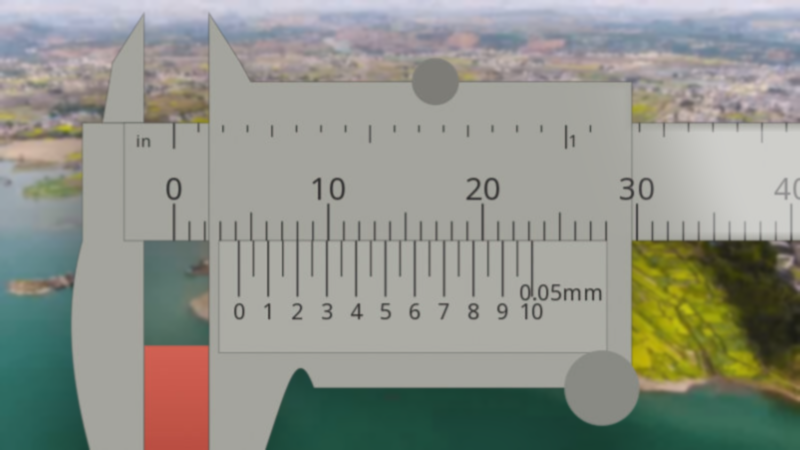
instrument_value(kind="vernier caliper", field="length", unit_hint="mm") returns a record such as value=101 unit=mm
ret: value=4.2 unit=mm
